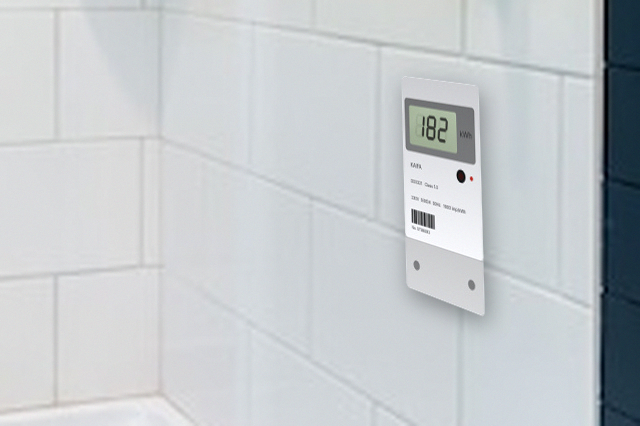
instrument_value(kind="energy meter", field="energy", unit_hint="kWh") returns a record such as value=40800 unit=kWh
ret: value=182 unit=kWh
